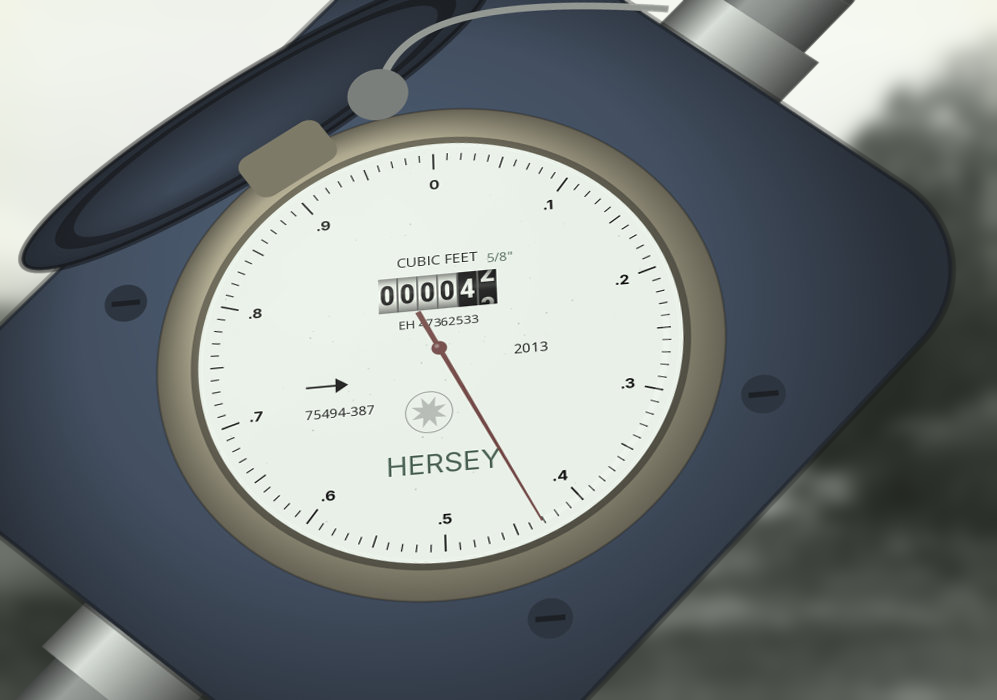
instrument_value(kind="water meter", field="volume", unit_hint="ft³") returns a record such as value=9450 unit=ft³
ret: value=42.43 unit=ft³
